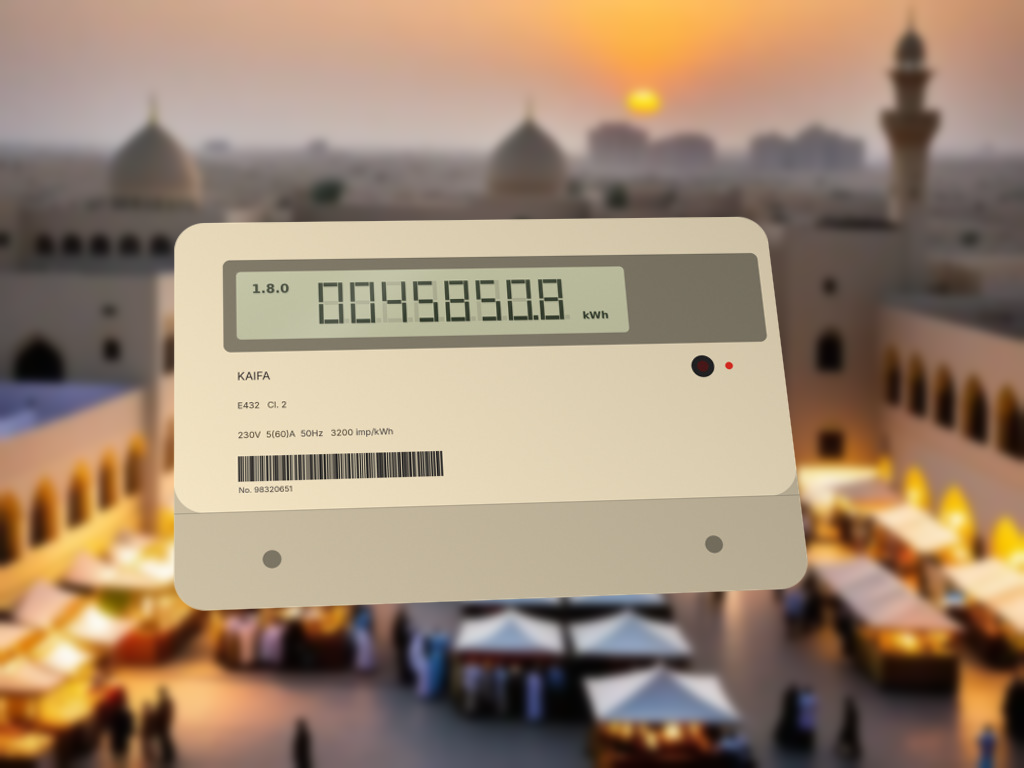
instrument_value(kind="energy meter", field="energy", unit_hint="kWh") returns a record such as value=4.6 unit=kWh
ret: value=45850.8 unit=kWh
